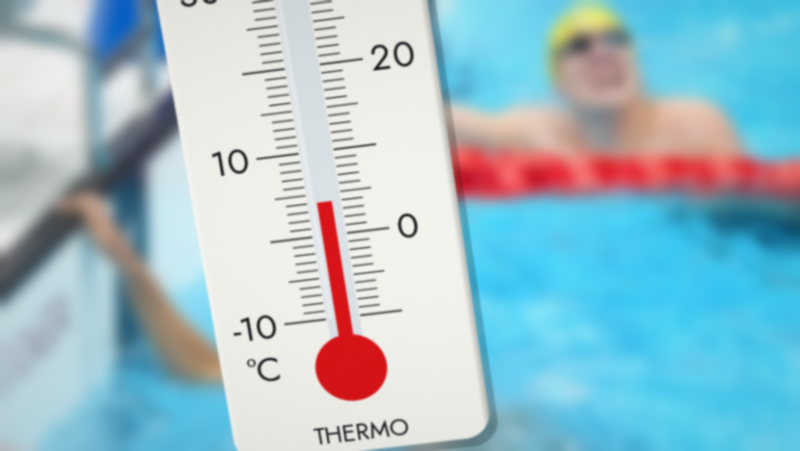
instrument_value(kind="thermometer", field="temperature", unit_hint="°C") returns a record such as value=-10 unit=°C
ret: value=4 unit=°C
